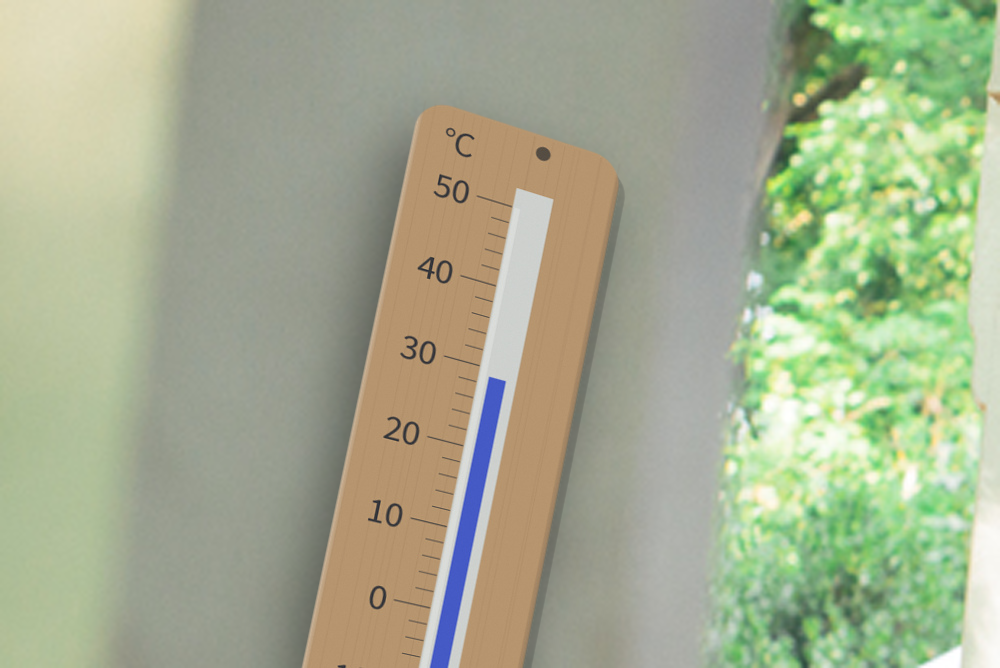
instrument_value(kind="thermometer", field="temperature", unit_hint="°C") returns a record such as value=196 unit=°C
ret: value=29 unit=°C
